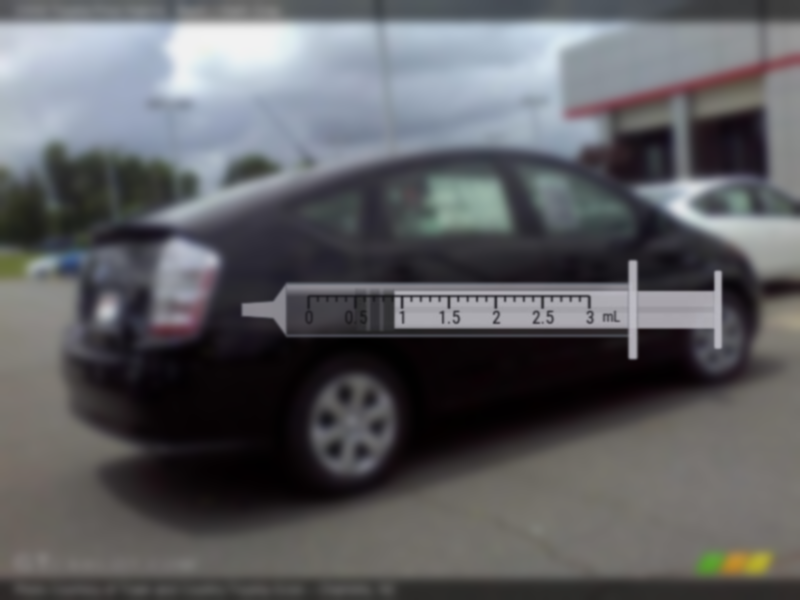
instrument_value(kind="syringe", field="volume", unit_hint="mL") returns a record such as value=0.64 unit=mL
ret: value=0.5 unit=mL
